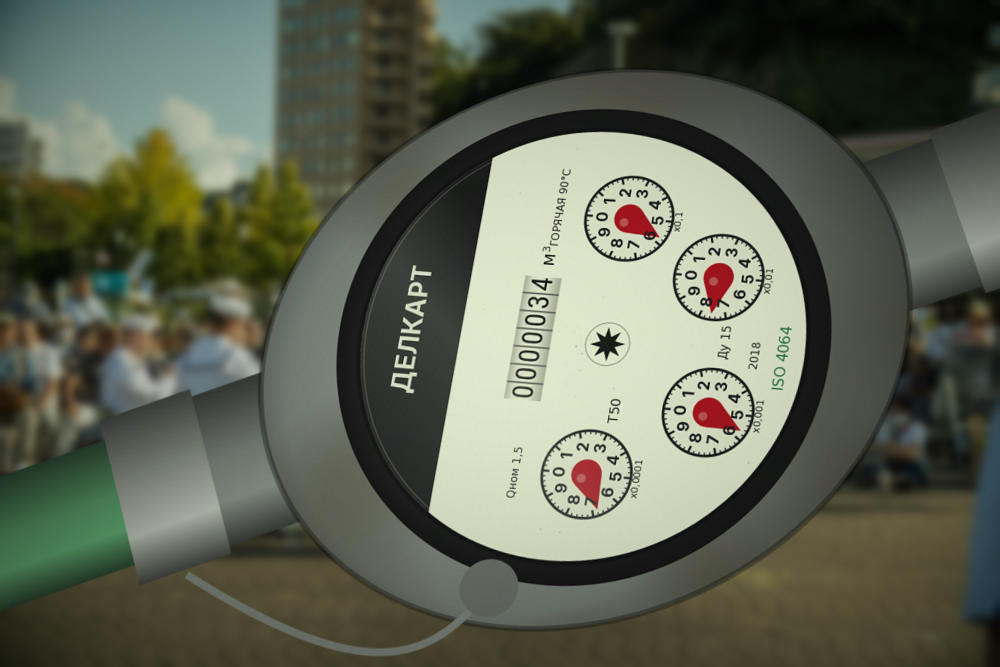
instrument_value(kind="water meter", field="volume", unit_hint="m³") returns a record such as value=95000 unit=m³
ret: value=34.5756 unit=m³
